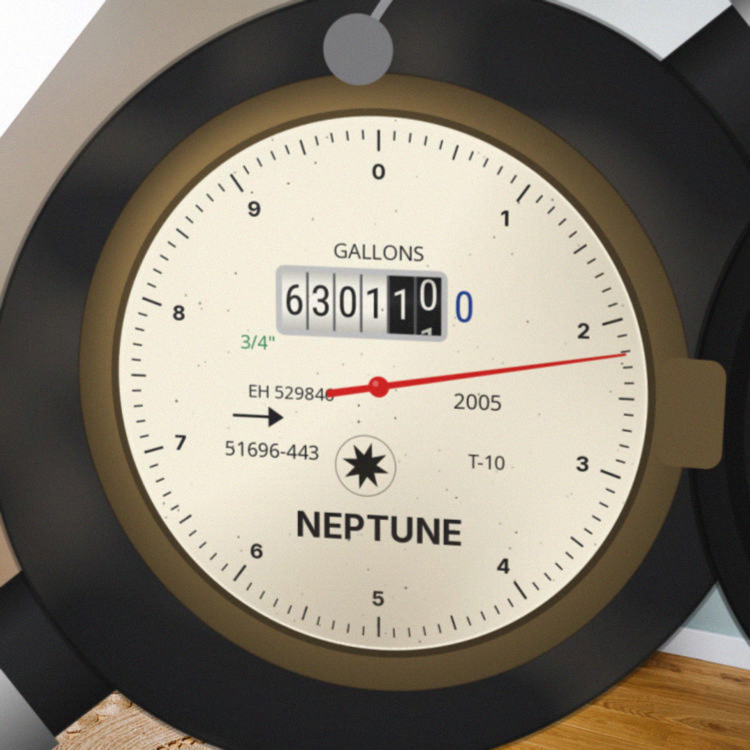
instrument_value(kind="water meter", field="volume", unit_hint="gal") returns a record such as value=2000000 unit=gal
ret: value=6301102.2 unit=gal
